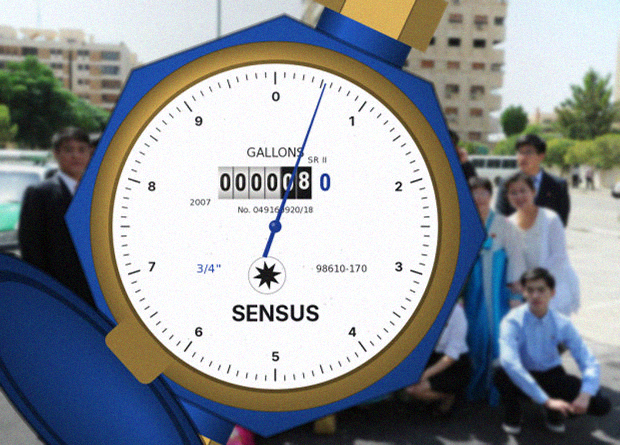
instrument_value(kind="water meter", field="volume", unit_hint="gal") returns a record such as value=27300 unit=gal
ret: value=80.5 unit=gal
